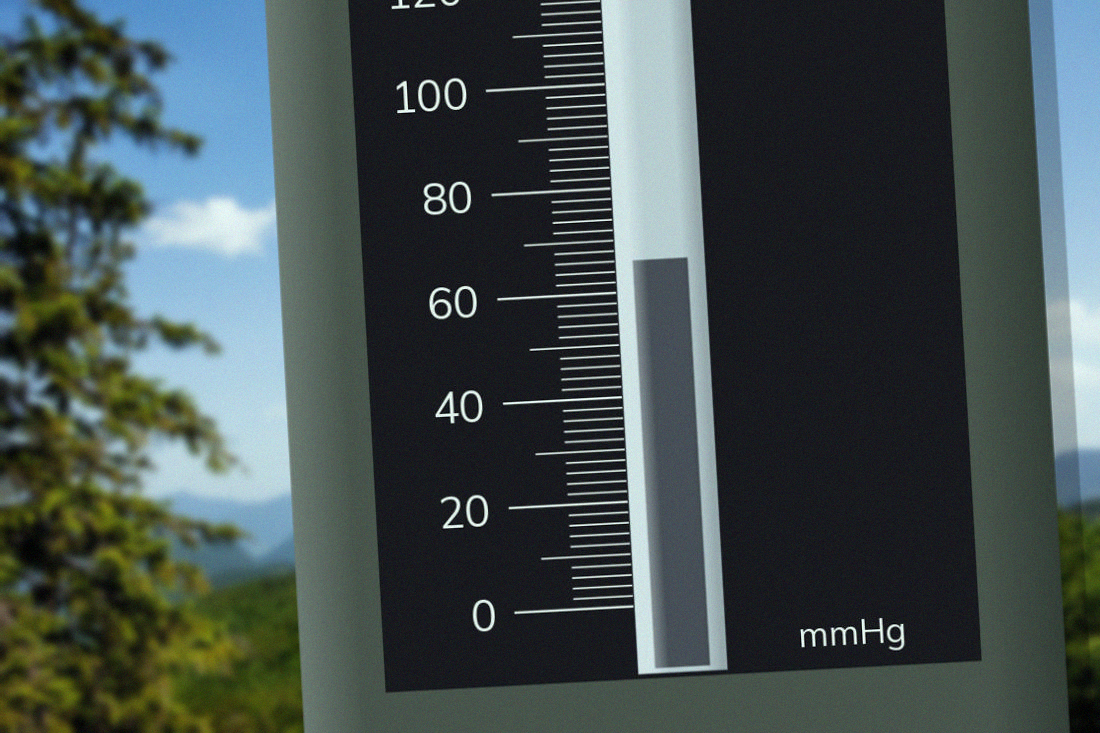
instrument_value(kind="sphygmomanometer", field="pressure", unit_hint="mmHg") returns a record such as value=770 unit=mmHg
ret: value=66 unit=mmHg
